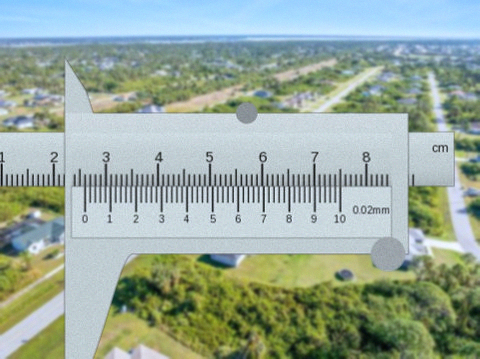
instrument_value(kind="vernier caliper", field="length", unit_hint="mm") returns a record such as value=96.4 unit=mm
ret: value=26.0 unit=mm
